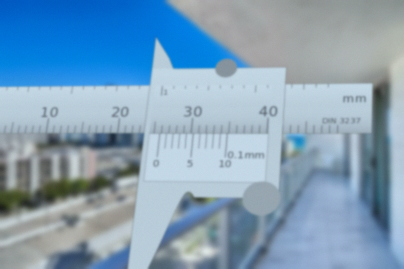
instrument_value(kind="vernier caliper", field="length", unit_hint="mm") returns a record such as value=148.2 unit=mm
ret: value=25.8 unit=mm
